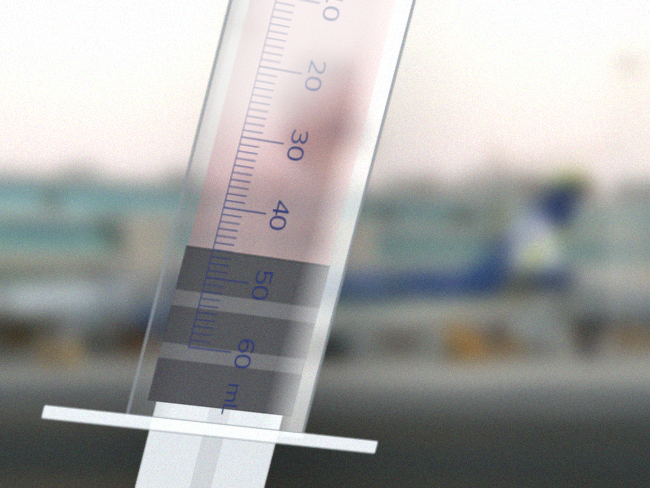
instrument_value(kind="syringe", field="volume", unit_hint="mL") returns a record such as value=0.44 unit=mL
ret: value=46 unit=mL
